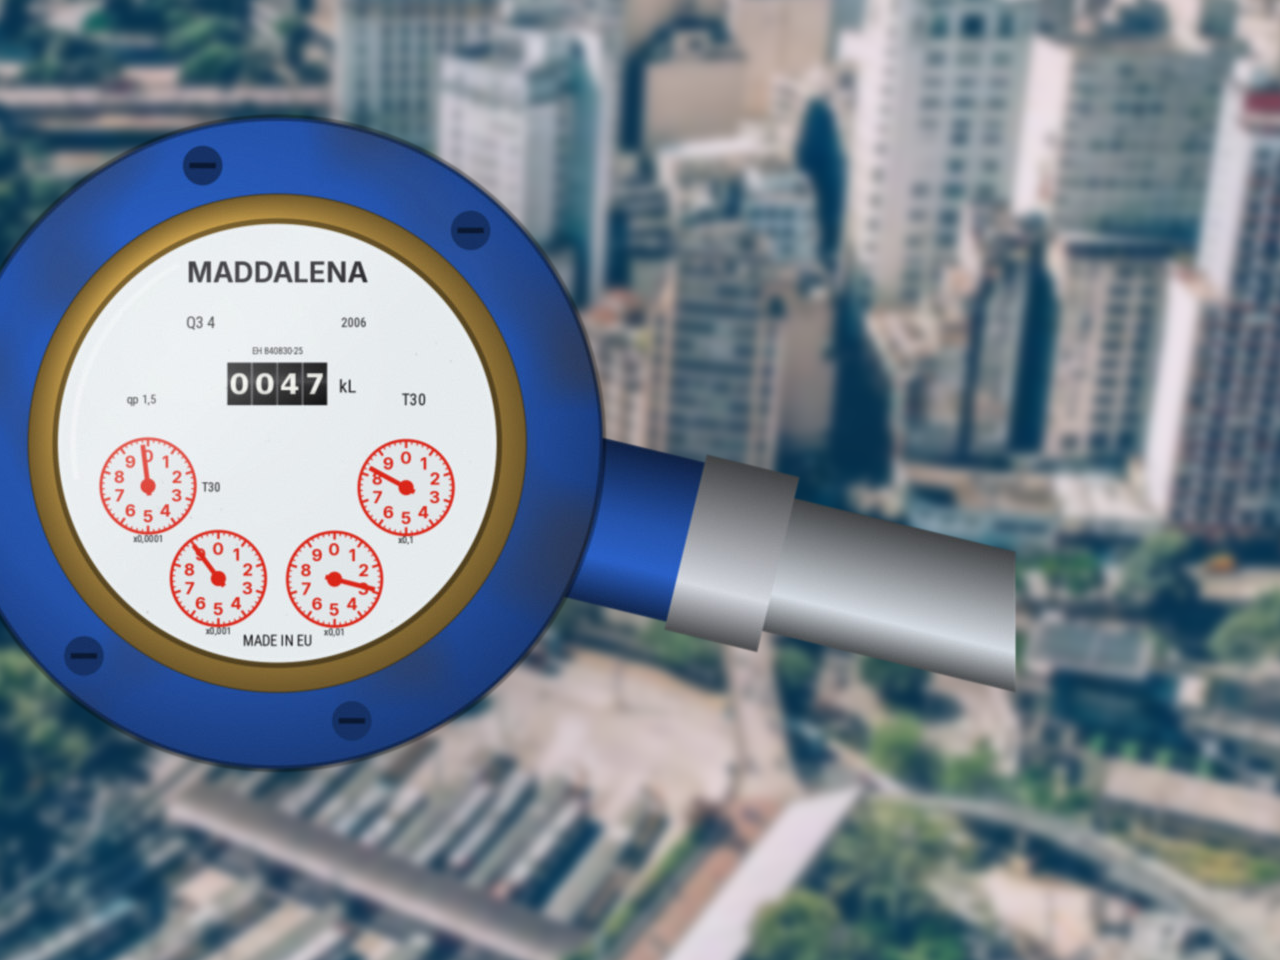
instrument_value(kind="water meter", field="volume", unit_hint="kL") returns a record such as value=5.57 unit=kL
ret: value=47.8289 unit=kL
